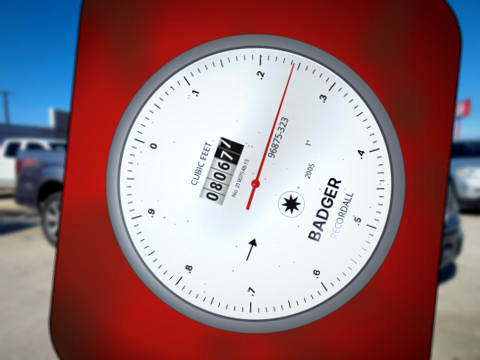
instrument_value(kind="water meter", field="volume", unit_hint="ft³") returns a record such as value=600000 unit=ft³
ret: value=80677.24 unit=ft³
